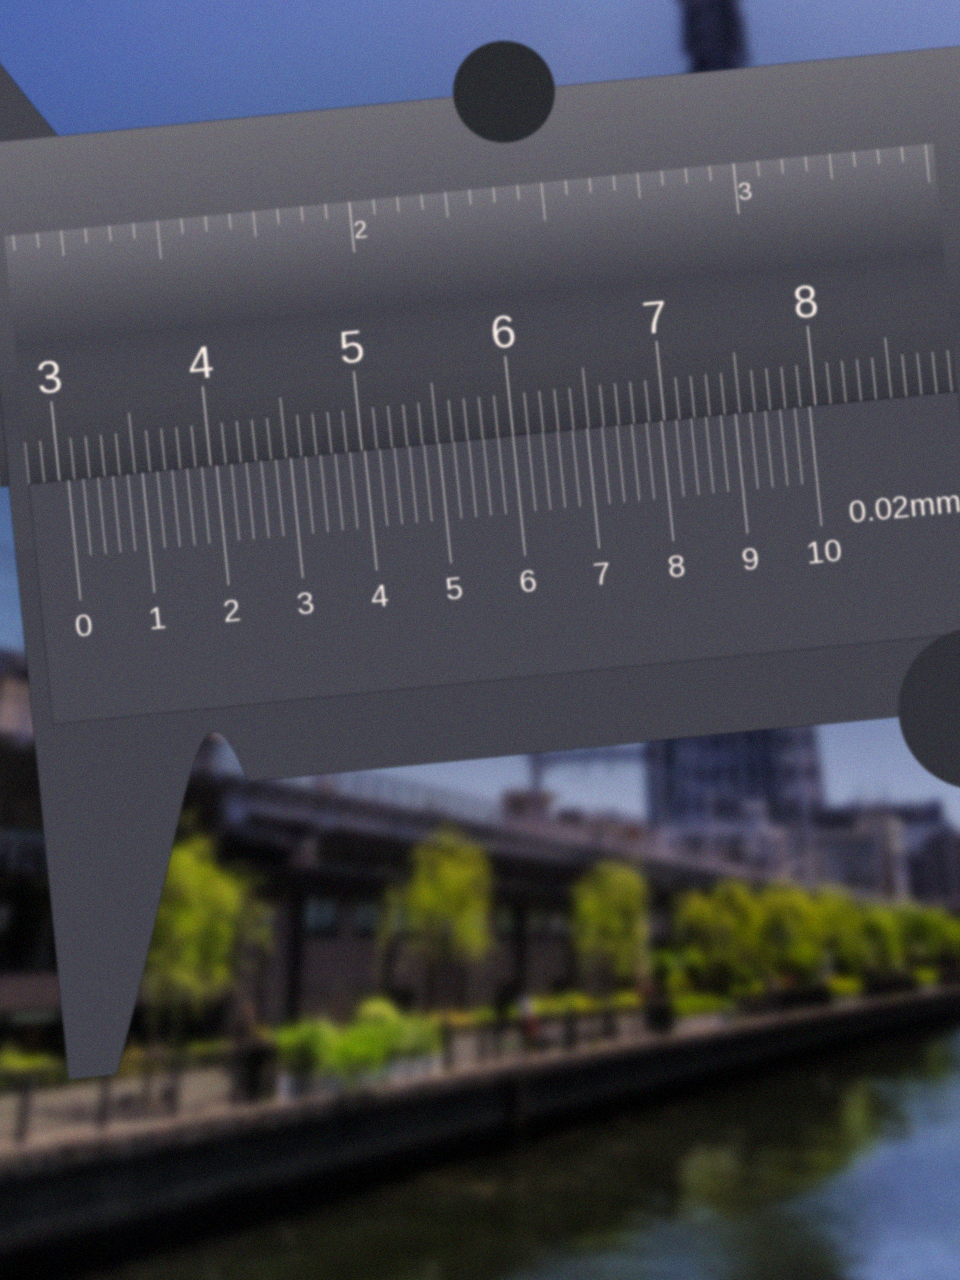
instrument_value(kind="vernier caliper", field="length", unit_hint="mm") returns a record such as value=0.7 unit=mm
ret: value=30.6 unit=mm
